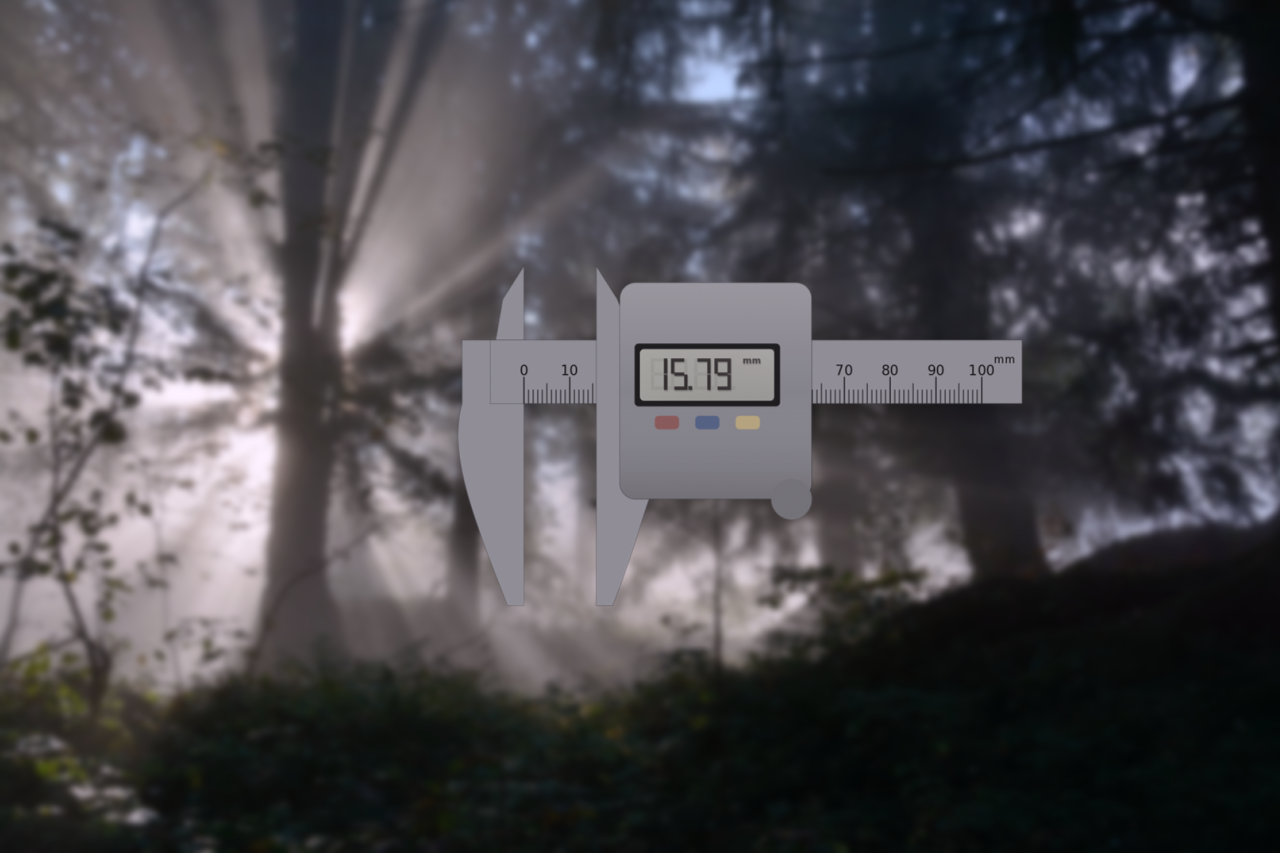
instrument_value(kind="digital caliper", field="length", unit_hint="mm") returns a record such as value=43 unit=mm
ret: value=15.79 unit=mm
